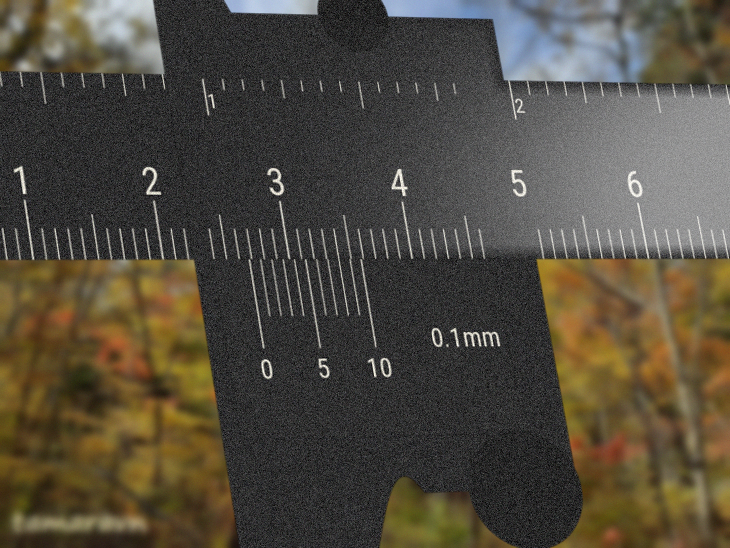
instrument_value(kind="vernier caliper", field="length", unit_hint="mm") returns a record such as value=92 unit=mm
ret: value=26.8 unit=mm
